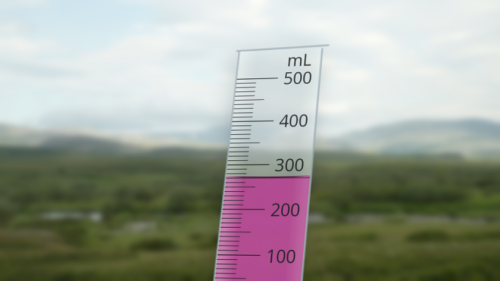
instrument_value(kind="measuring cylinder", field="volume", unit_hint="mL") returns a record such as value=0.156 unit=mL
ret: value=270 unit=mL
